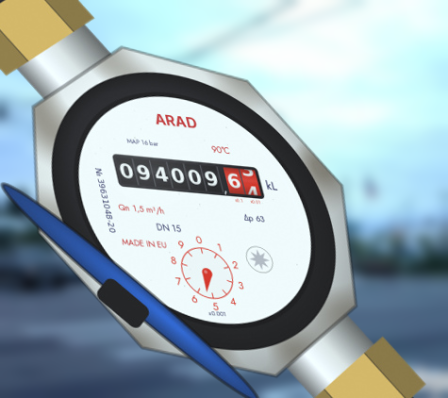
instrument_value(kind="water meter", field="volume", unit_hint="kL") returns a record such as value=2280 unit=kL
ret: value=94009.635 unit=kL
